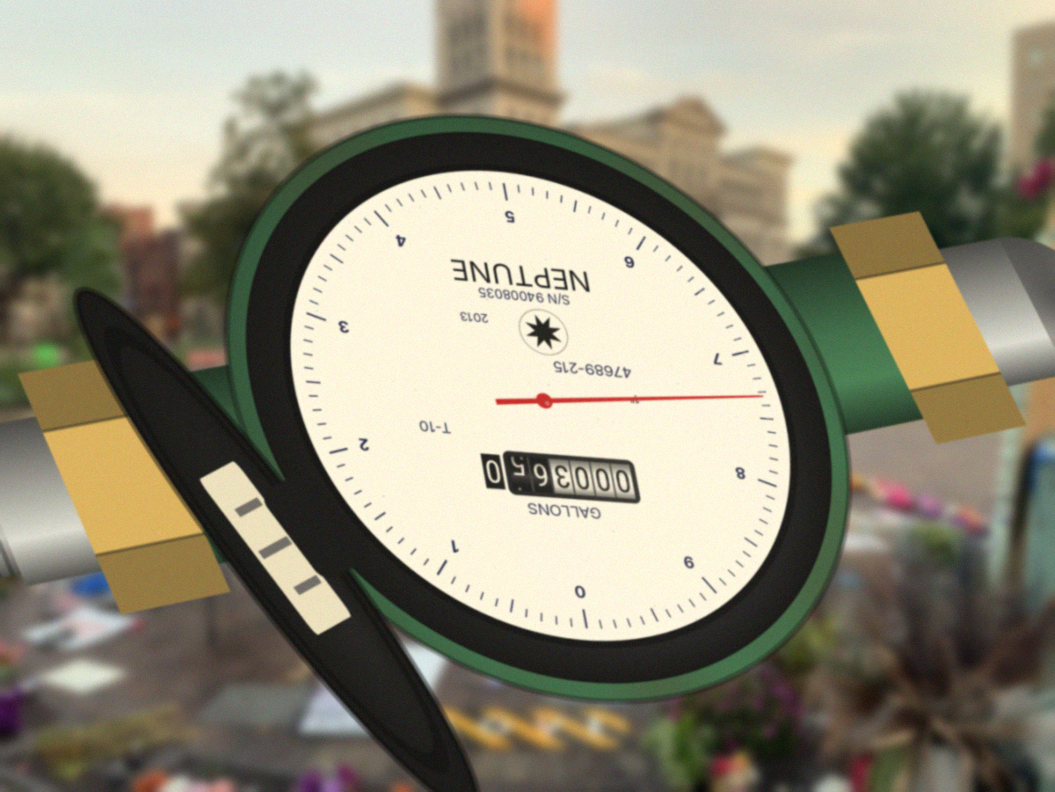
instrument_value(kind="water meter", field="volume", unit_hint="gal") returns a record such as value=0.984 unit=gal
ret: value=3647.3 unit=gal
